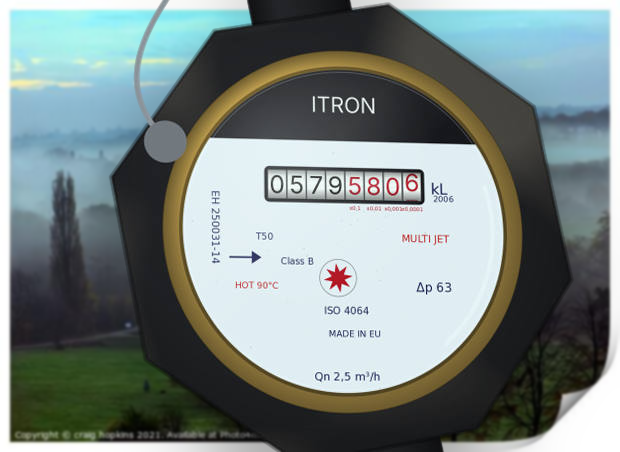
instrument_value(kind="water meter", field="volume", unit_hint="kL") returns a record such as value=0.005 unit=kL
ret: value=579.5806 unit=kL
